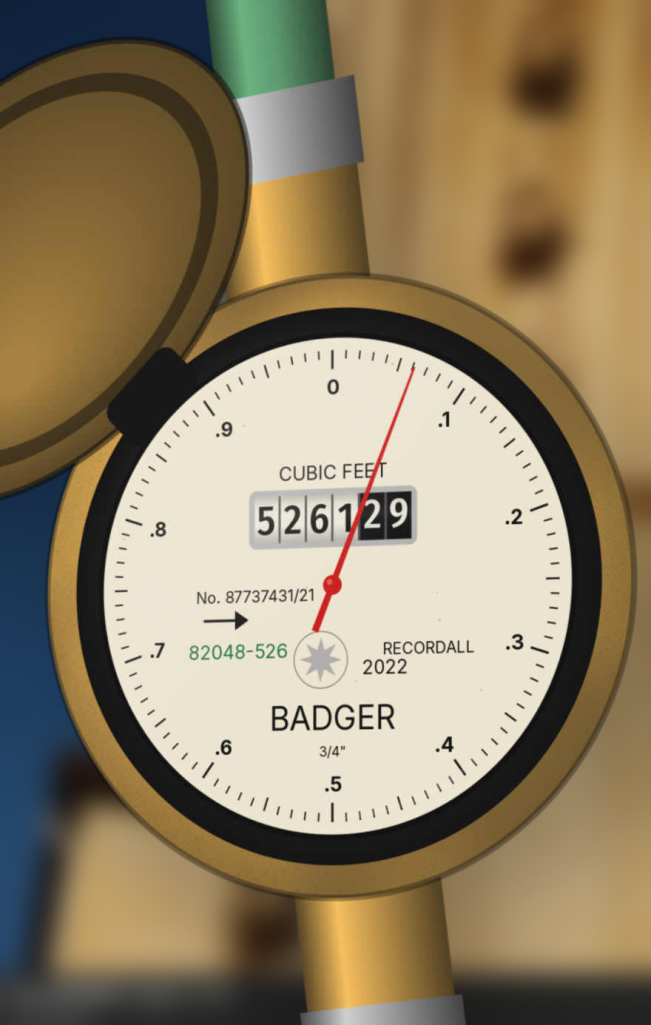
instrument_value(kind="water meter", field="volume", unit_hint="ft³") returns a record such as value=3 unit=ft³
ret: value=526129.06 unit=ft³
